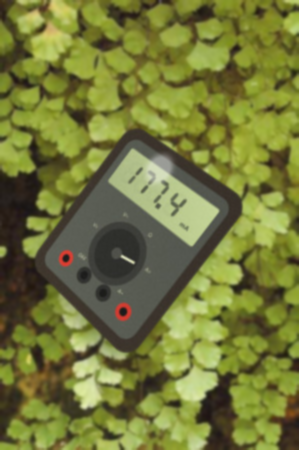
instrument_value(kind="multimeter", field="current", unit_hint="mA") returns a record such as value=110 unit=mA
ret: value=177.4 unit=mA
